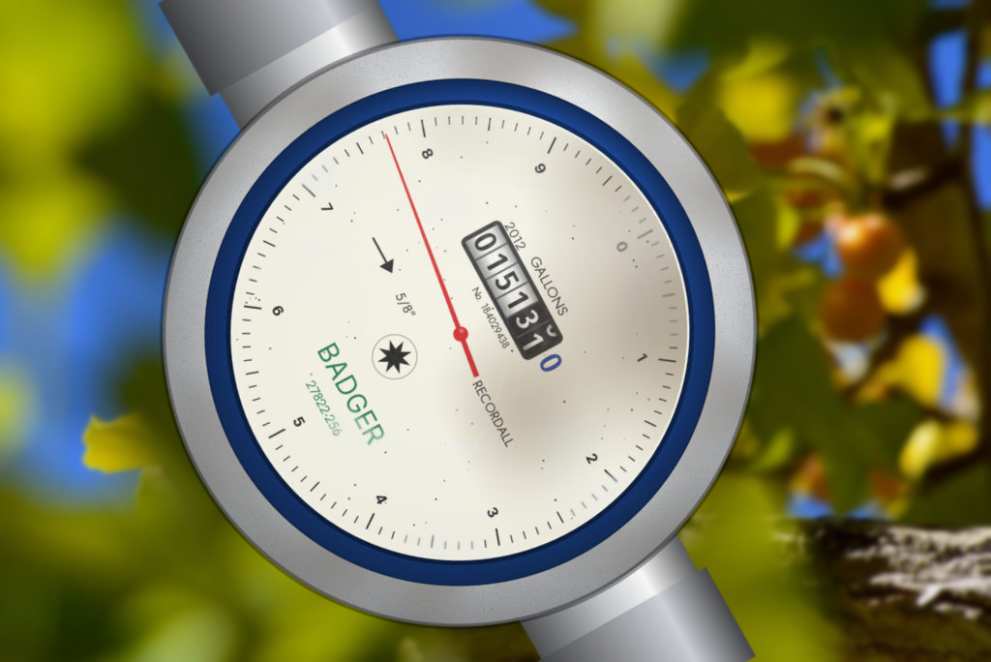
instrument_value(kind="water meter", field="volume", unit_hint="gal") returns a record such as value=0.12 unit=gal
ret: value=151307.7 unit=gal
